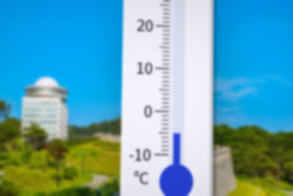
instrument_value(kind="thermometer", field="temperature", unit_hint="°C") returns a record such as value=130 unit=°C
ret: value=-5 unit=°C
